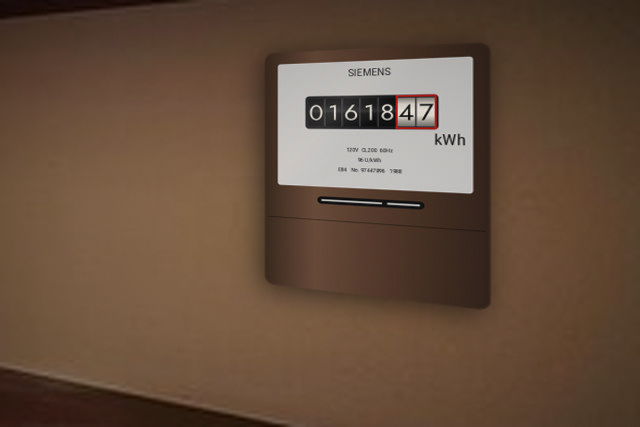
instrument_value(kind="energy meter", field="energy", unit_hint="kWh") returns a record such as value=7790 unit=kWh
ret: value=1618.47 unit=kWh
